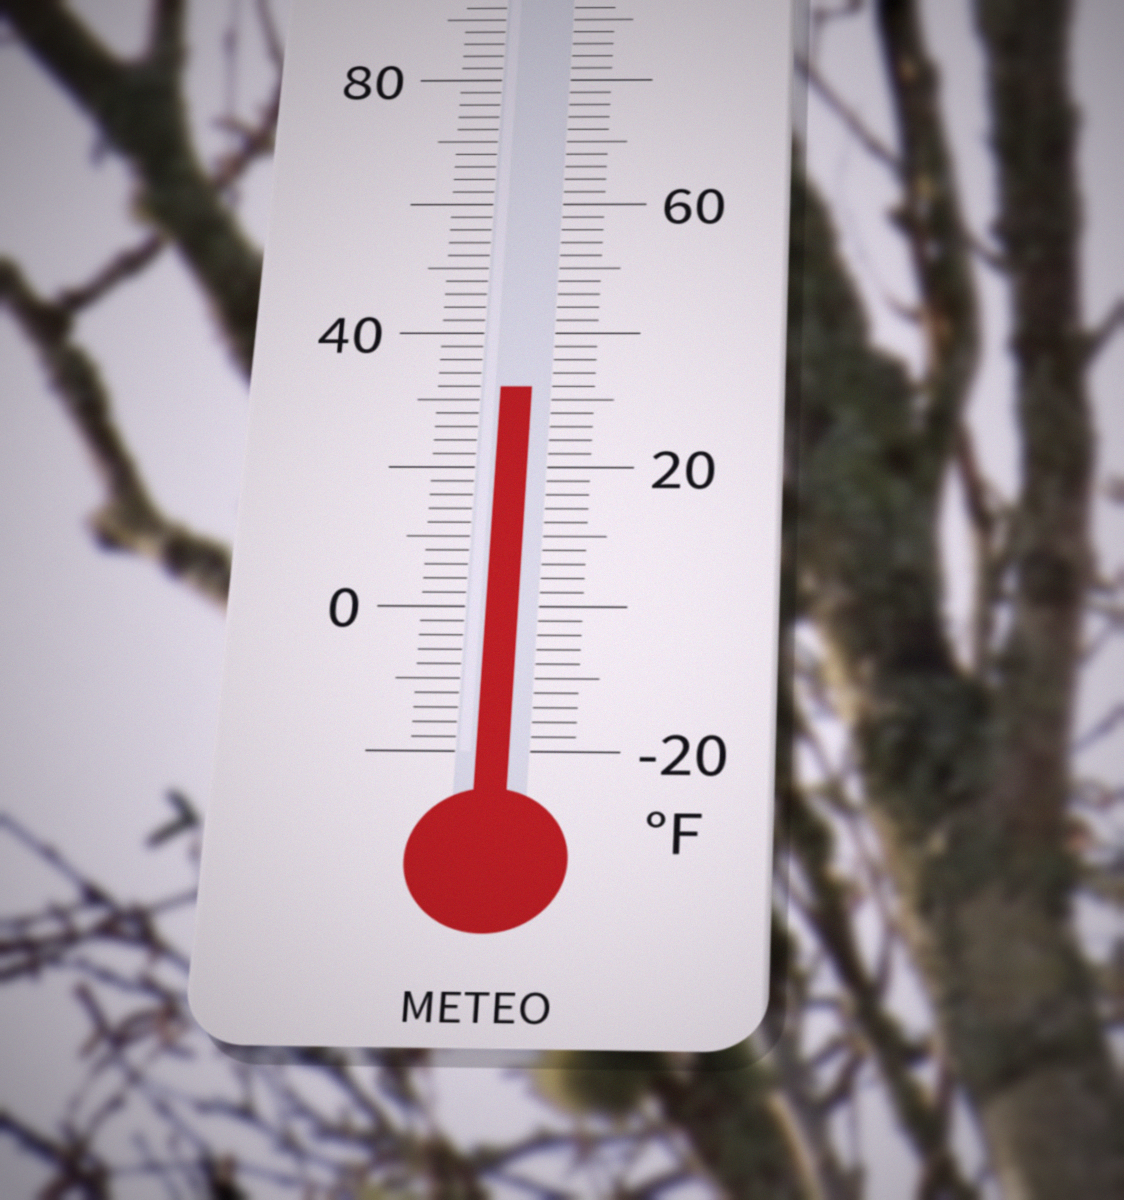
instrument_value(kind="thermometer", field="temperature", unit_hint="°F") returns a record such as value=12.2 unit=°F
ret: value=32 unit=°F
